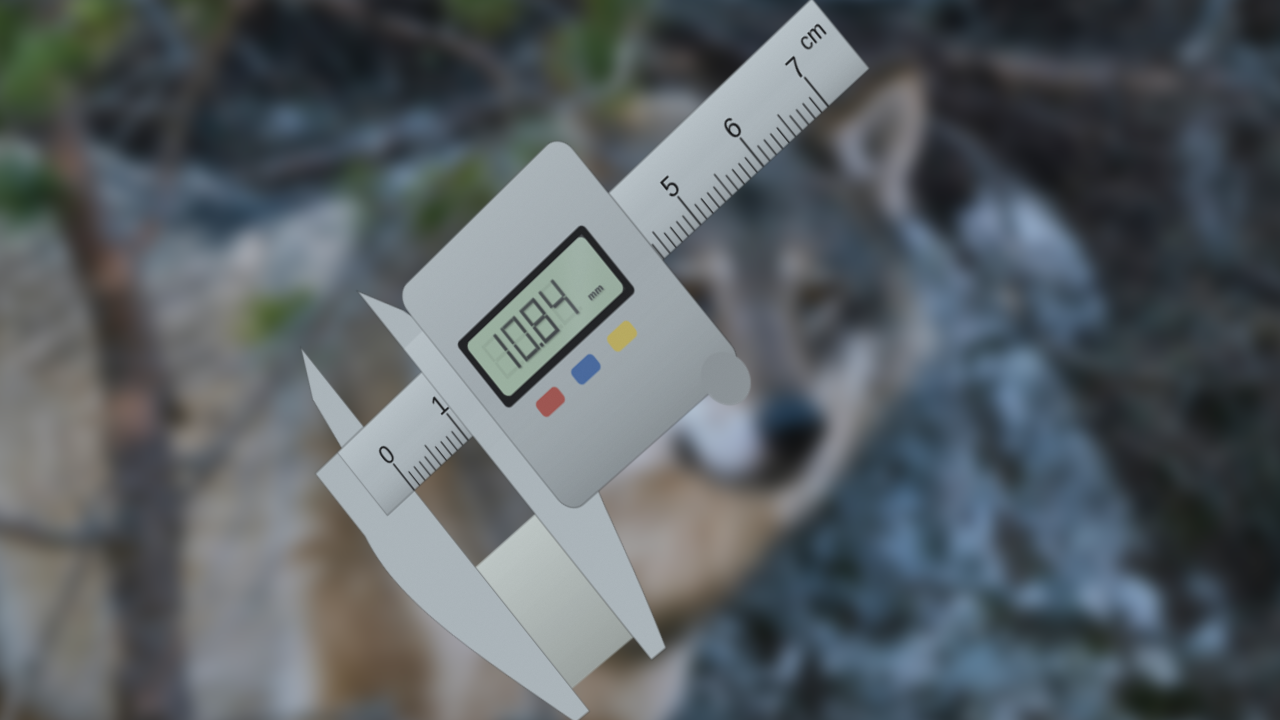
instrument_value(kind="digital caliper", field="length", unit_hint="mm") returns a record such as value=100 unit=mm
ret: value=10.84 unit=mm
